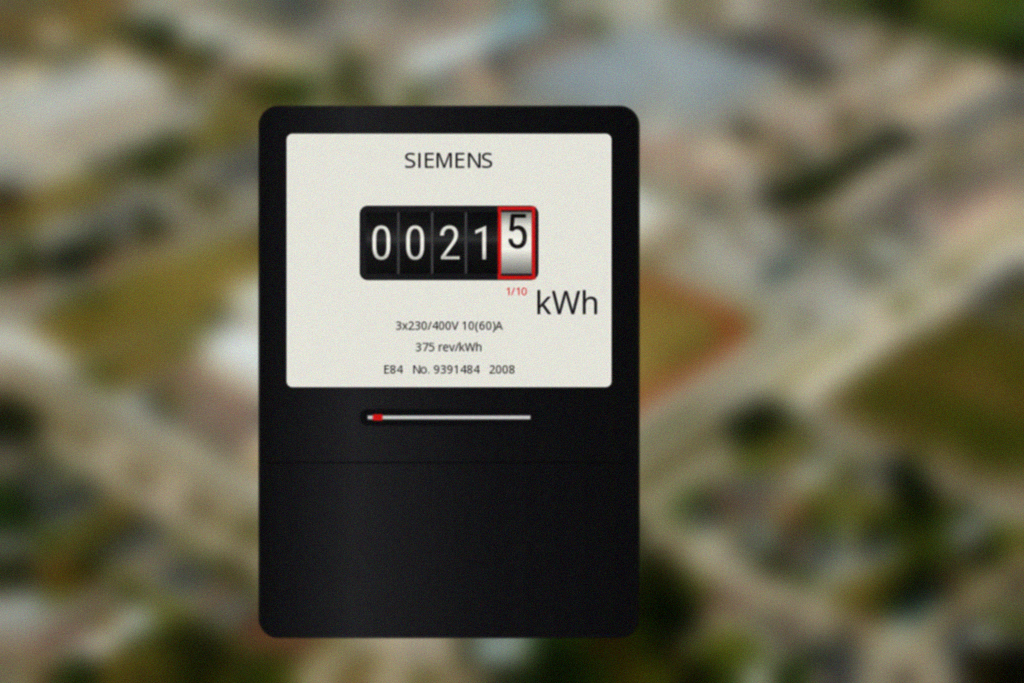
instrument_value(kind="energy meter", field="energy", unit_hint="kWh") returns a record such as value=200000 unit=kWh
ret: value=21.5 unit=kWh
